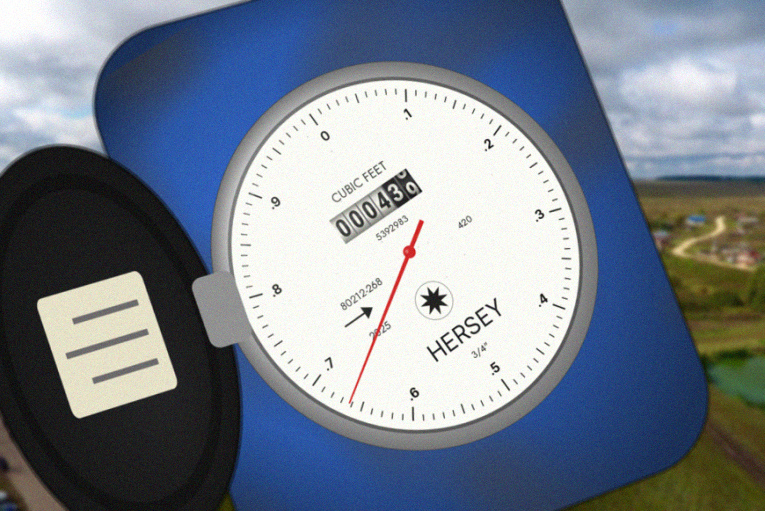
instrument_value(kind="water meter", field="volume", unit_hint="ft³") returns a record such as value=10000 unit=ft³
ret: value=438.66 unit=ft³
